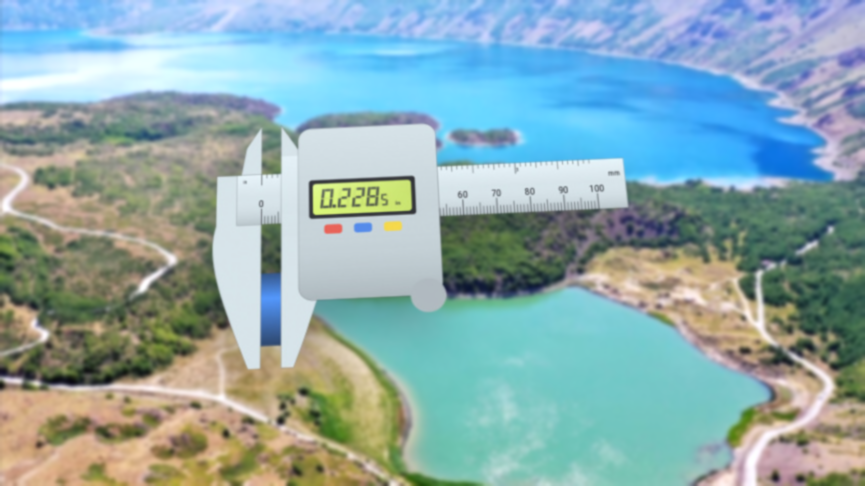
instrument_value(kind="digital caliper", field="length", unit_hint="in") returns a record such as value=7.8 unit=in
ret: value=0.2285 unit=in
